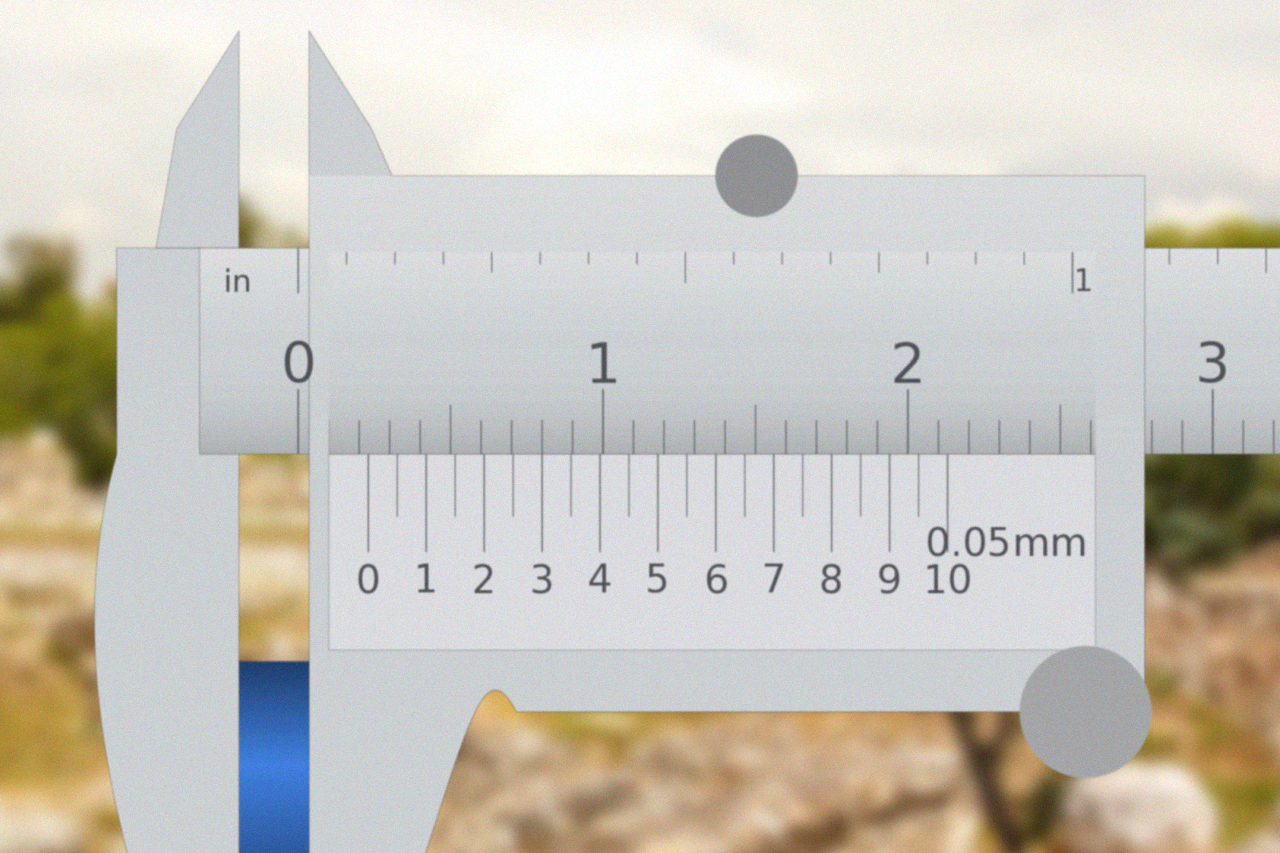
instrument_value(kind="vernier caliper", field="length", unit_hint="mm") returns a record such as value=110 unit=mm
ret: value=2.30 unit=mm
